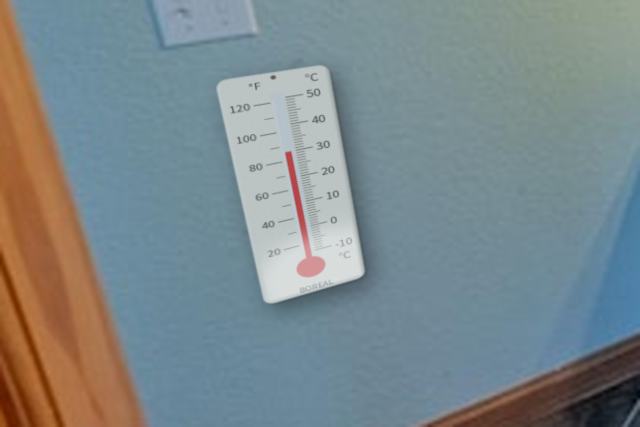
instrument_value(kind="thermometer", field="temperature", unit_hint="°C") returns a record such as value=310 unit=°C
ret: value=30 unit=°C
